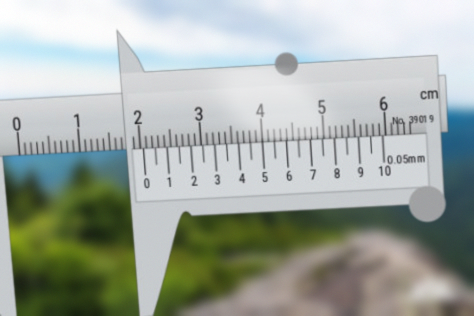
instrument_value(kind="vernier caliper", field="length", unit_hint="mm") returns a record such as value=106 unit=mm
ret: value=20.5 unit=mm
